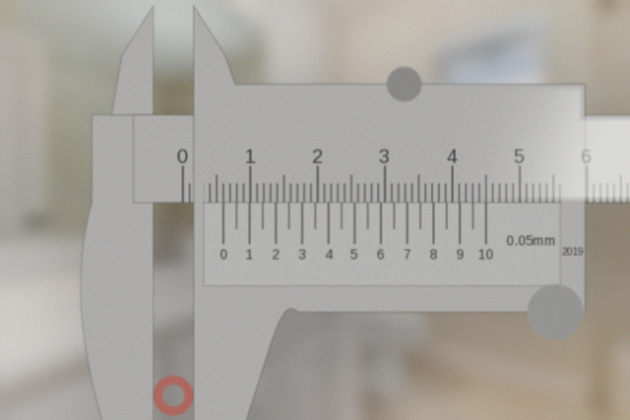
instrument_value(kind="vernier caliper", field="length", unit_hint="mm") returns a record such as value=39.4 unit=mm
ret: value=6.0 unit=mm
